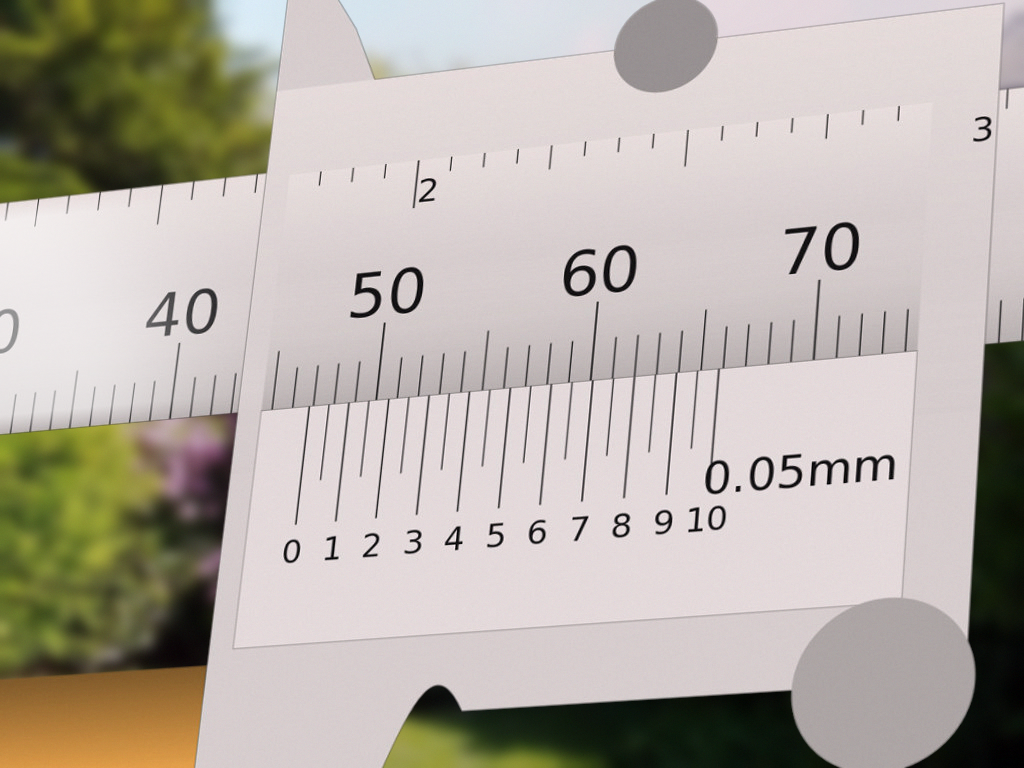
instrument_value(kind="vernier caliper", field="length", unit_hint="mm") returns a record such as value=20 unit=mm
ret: value=46.8 unit=mm
